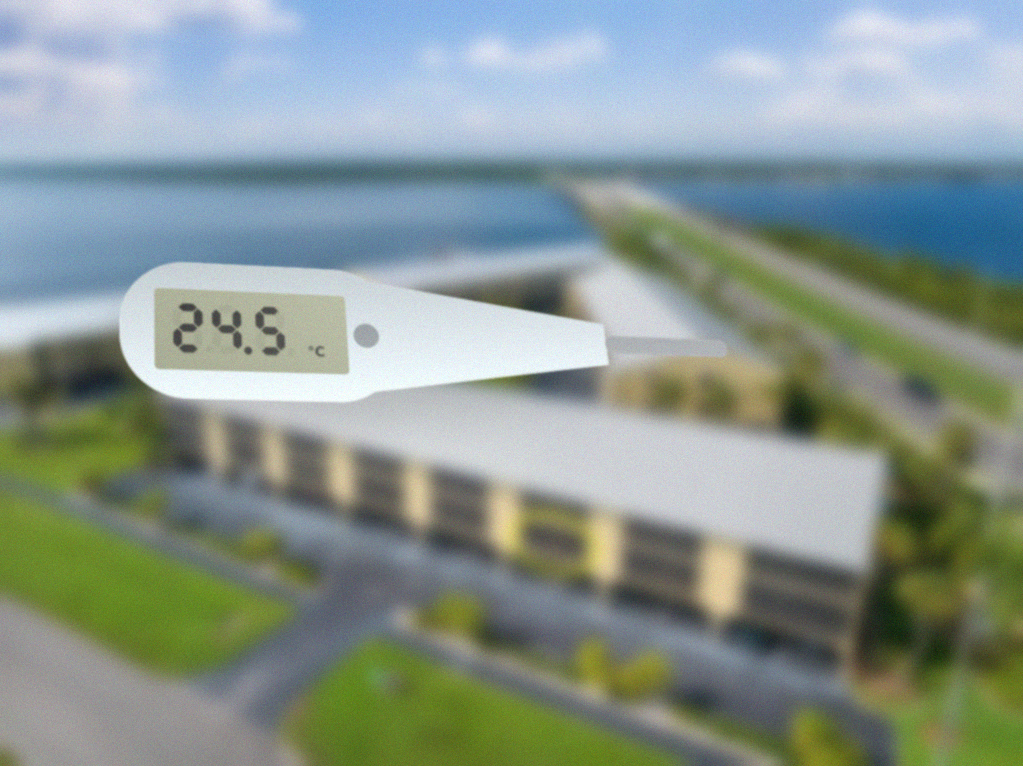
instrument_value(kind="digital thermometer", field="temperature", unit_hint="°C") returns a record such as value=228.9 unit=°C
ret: value=24.5 unit=°C
